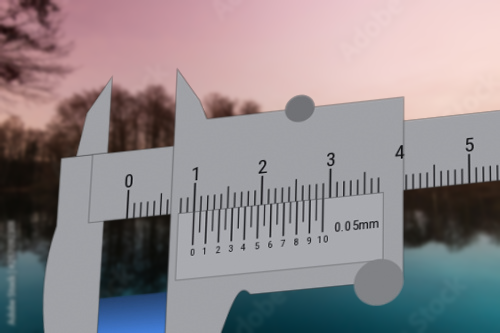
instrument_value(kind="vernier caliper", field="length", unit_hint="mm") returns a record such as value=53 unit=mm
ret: value=10.0 unit=mm
